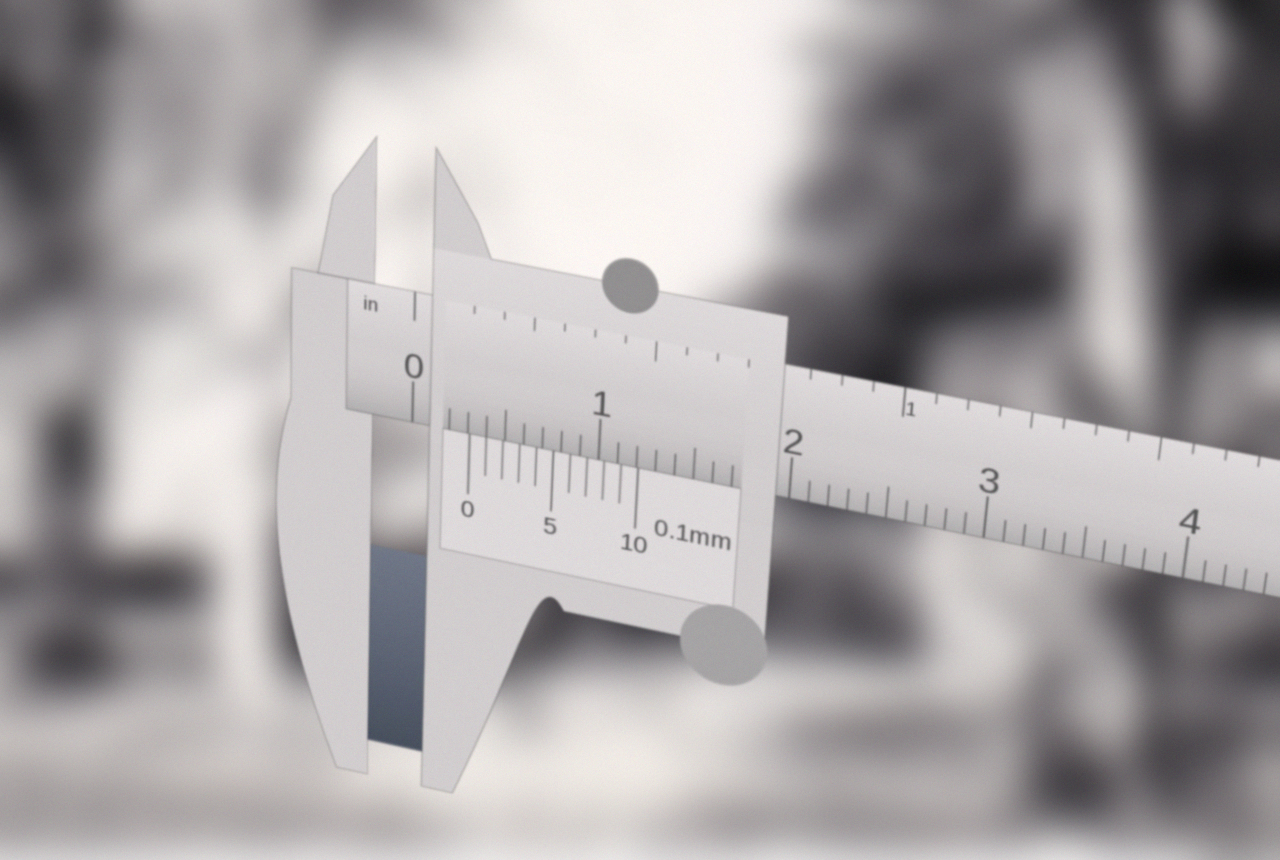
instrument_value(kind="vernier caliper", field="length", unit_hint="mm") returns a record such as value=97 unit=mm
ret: value=3.1 unit=mm
